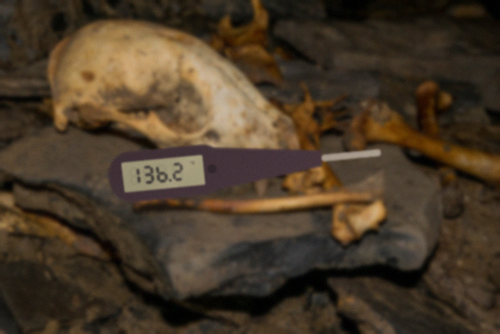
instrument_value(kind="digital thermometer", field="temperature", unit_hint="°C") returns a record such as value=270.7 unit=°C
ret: value=136.2 unit=°C
